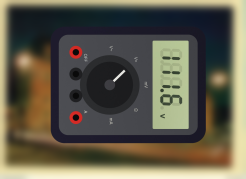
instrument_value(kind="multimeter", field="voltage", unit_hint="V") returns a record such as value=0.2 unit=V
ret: value=111.6 unit=V
